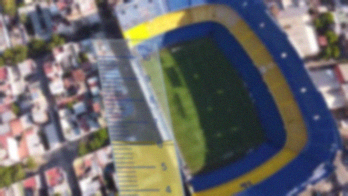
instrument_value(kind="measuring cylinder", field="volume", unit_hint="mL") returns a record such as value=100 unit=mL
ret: value=6 unit=mL
